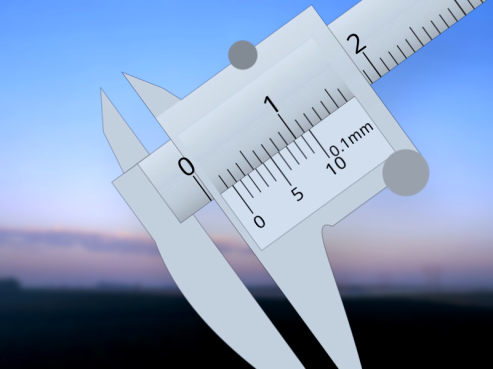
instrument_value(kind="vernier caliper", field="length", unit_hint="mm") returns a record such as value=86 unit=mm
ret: value=2.5 unit=mm
